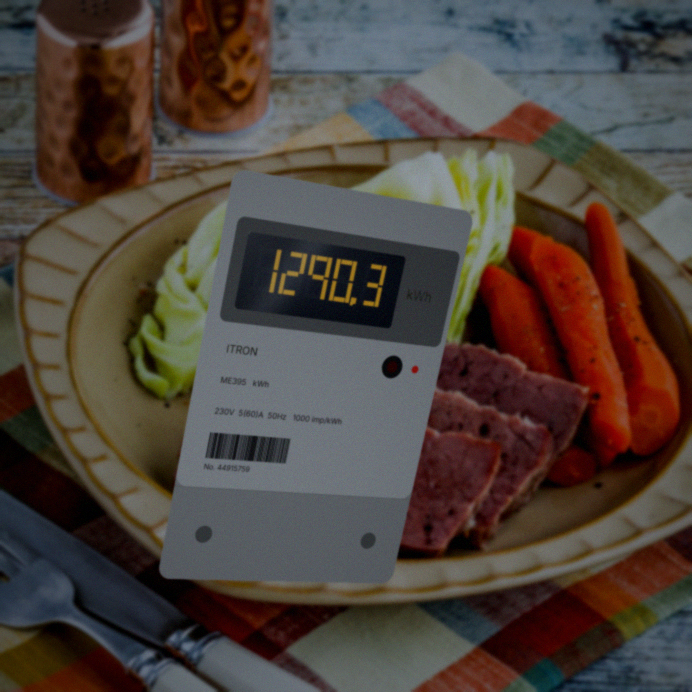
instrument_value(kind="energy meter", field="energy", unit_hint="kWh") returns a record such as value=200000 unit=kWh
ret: value=1290.3 unit=kWh
